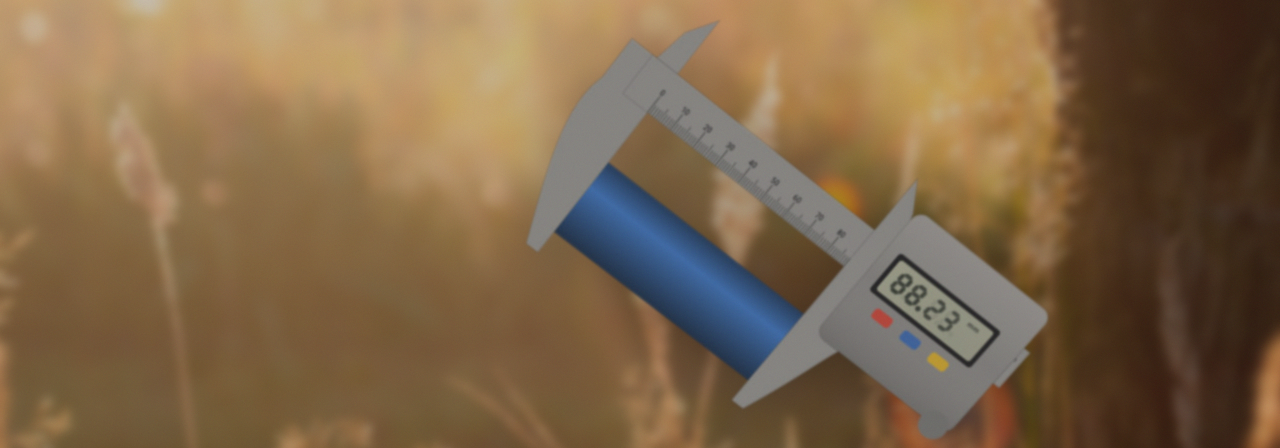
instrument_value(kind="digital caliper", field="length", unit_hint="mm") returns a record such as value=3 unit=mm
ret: value=88.23 unit=mm
